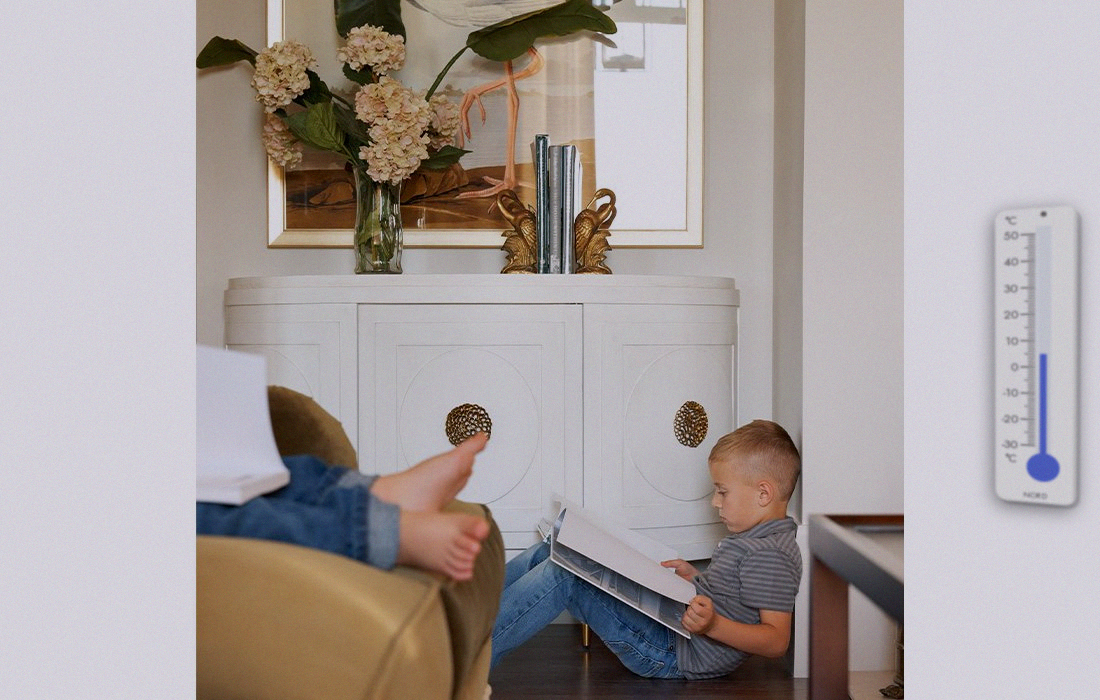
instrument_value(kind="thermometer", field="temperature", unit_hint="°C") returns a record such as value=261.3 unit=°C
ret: value=5 unit=°C
